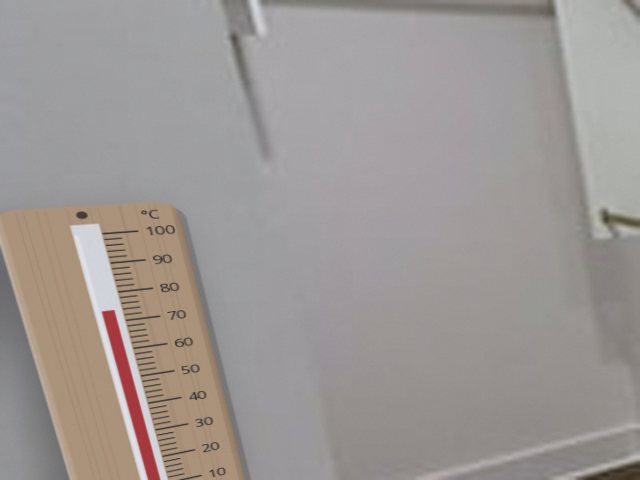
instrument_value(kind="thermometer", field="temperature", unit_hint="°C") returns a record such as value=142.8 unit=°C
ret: value=74 unit=°C
